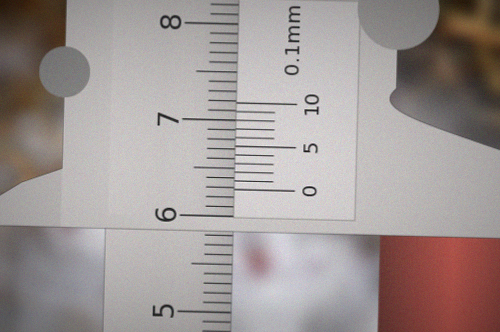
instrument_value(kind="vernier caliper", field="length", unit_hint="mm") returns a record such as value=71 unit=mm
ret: value=62.8 unit=mm
